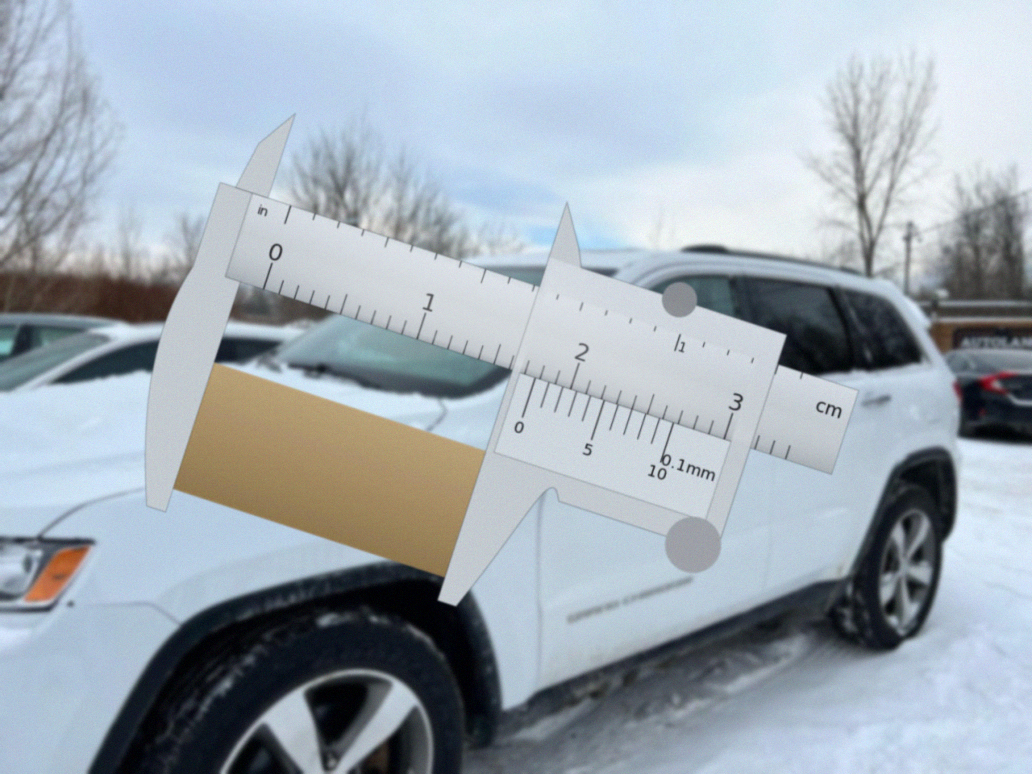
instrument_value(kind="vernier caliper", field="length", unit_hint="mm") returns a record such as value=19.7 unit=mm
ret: value=17.7 unit=mm
